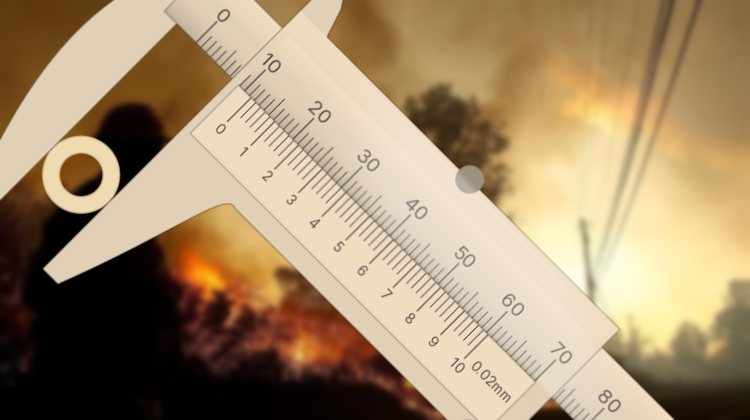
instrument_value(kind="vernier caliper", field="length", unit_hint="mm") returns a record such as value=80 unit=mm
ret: value=11.4 unit=mm
